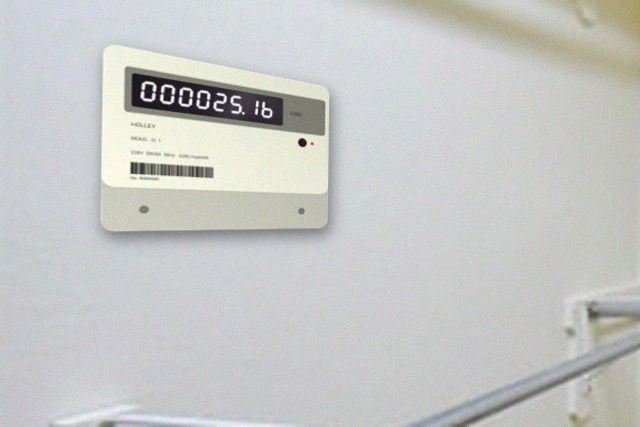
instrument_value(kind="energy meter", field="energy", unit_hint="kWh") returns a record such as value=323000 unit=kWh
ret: value=25.16 unit=kWh
